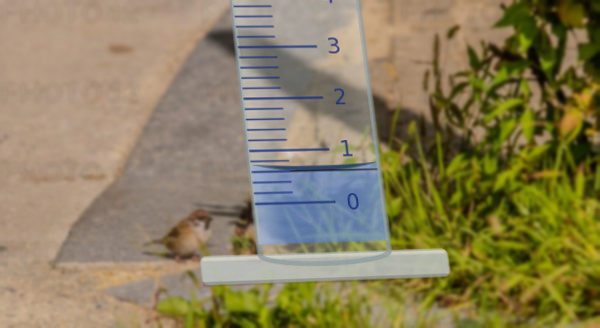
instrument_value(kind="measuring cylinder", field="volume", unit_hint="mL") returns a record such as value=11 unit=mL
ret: value=0.6 unit=mL
